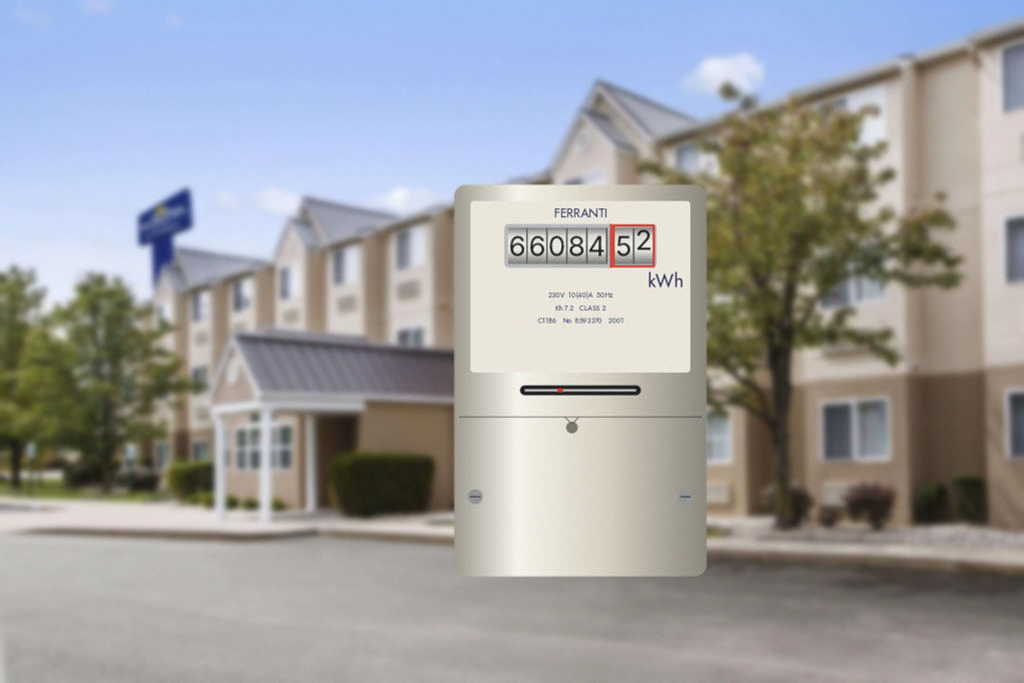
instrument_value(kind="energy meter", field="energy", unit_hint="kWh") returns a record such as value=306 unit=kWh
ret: value=66084.52 unit=kWh
